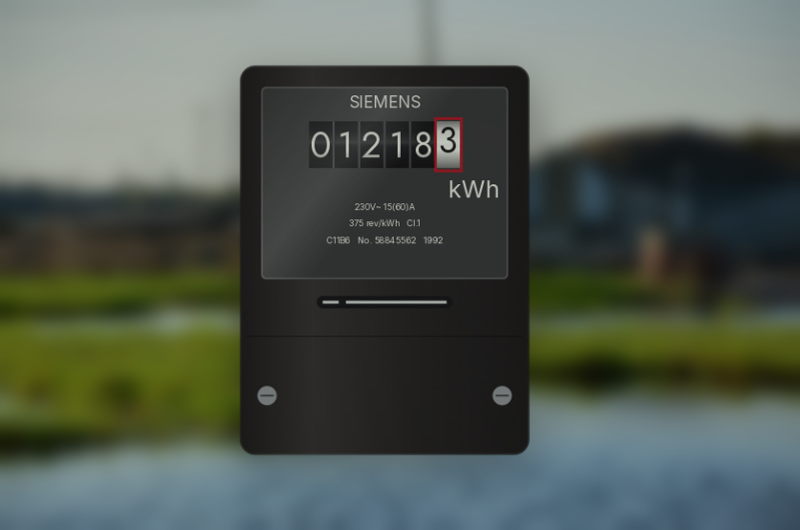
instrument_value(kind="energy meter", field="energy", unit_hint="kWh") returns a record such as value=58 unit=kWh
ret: value=1218.3 unit=kWh
